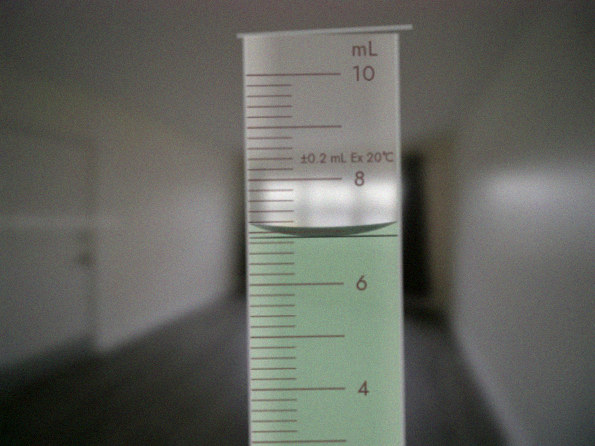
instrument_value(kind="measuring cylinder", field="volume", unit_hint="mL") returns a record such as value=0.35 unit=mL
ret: value=6.9 unit=mL
